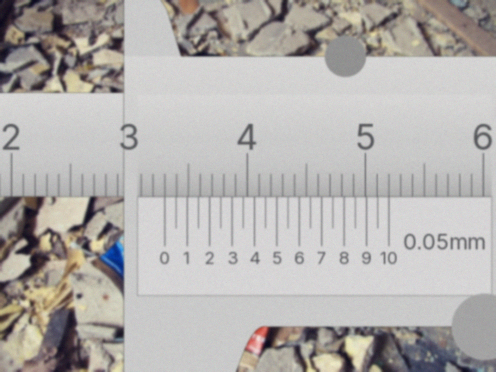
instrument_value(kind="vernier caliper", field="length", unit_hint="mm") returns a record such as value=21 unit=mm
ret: value=33.0 unit=mm
